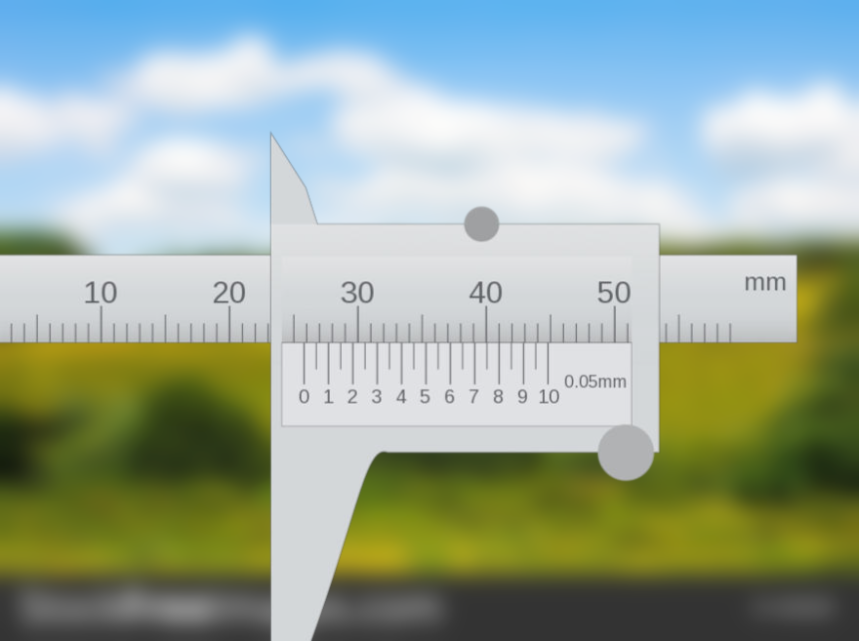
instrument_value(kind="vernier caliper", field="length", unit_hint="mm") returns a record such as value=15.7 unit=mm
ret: value=25.8 unit=mm
